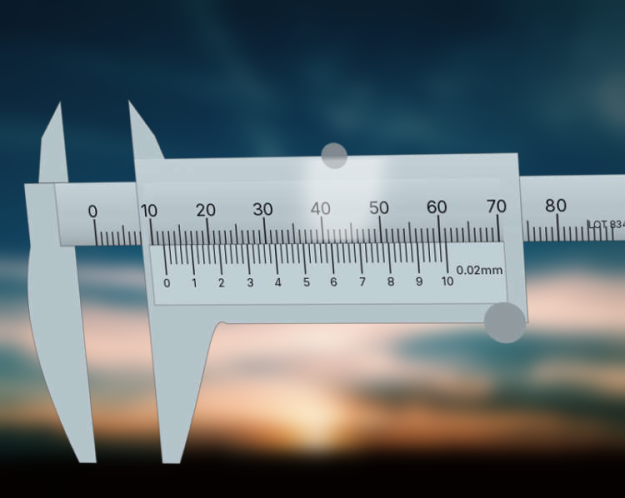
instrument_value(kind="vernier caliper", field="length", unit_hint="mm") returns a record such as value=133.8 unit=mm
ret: value=12.0 unit=mm
